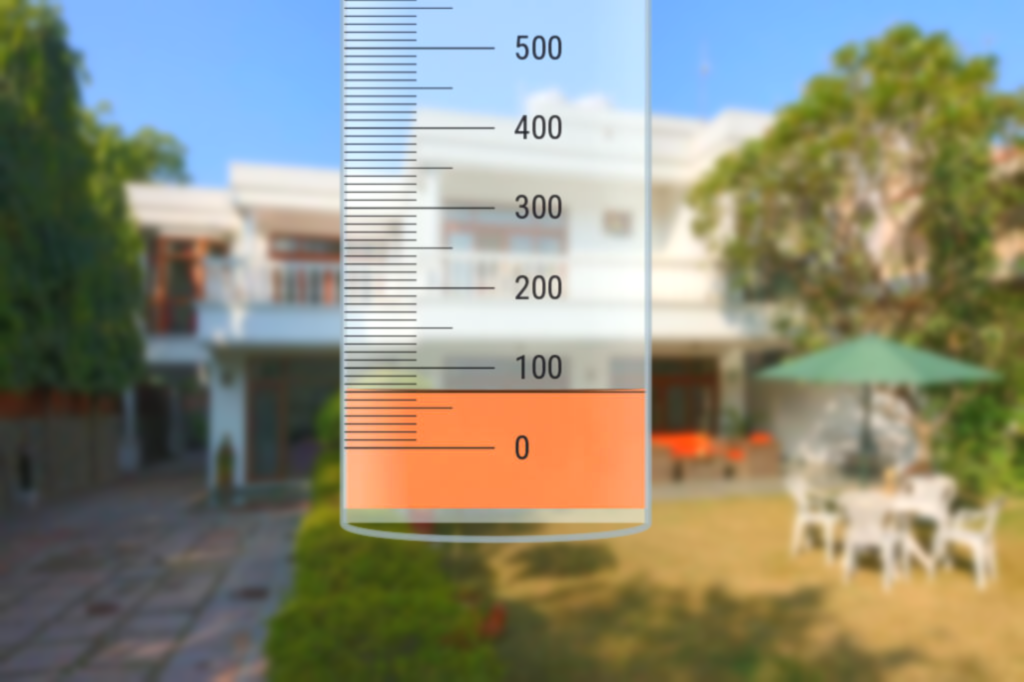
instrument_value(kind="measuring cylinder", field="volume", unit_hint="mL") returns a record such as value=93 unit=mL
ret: value=70 unit=mL
